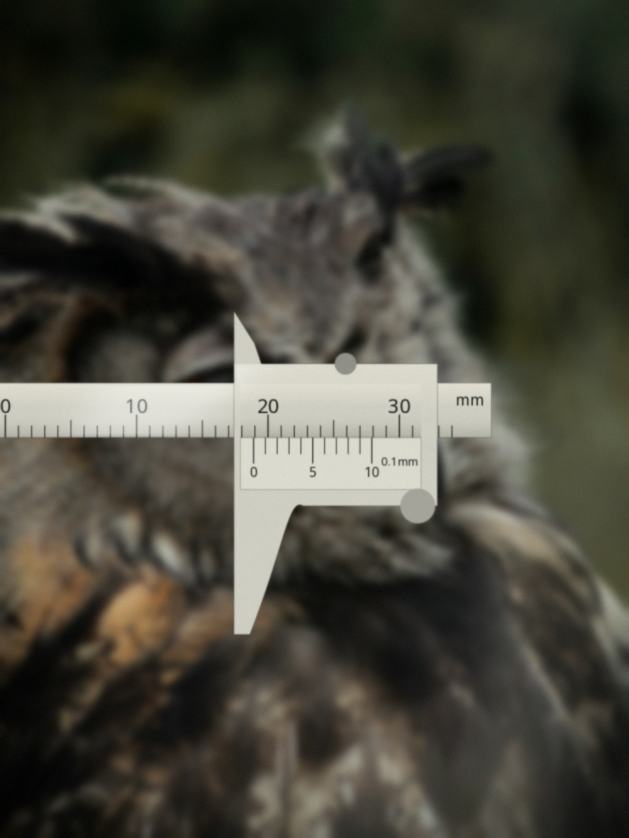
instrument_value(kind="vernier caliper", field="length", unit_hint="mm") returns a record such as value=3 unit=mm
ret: value=18.9 unit=mm
